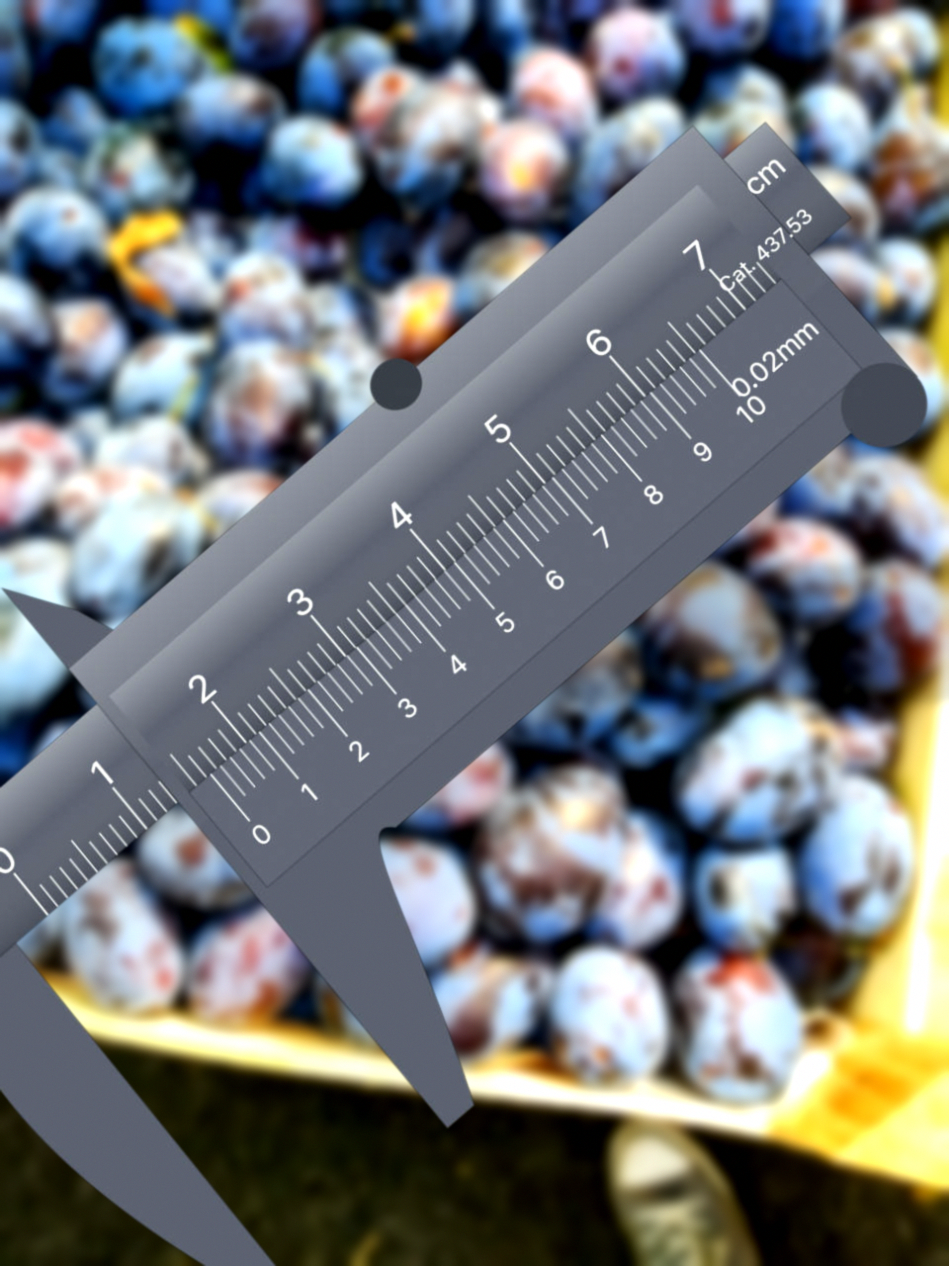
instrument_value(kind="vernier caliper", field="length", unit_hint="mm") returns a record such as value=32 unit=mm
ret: value=16.4 unit=mm
